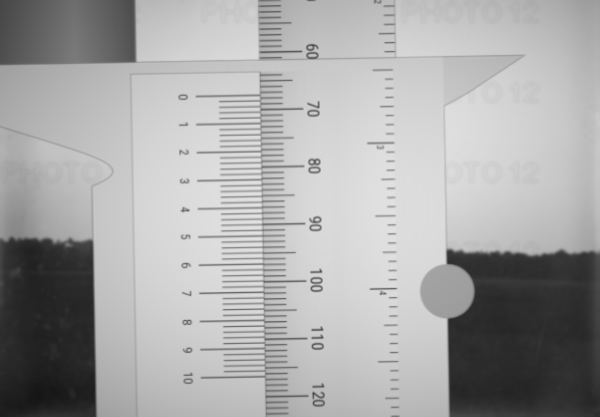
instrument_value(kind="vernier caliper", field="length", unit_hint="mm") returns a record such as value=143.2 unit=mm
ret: value=67.5 unit=mm
